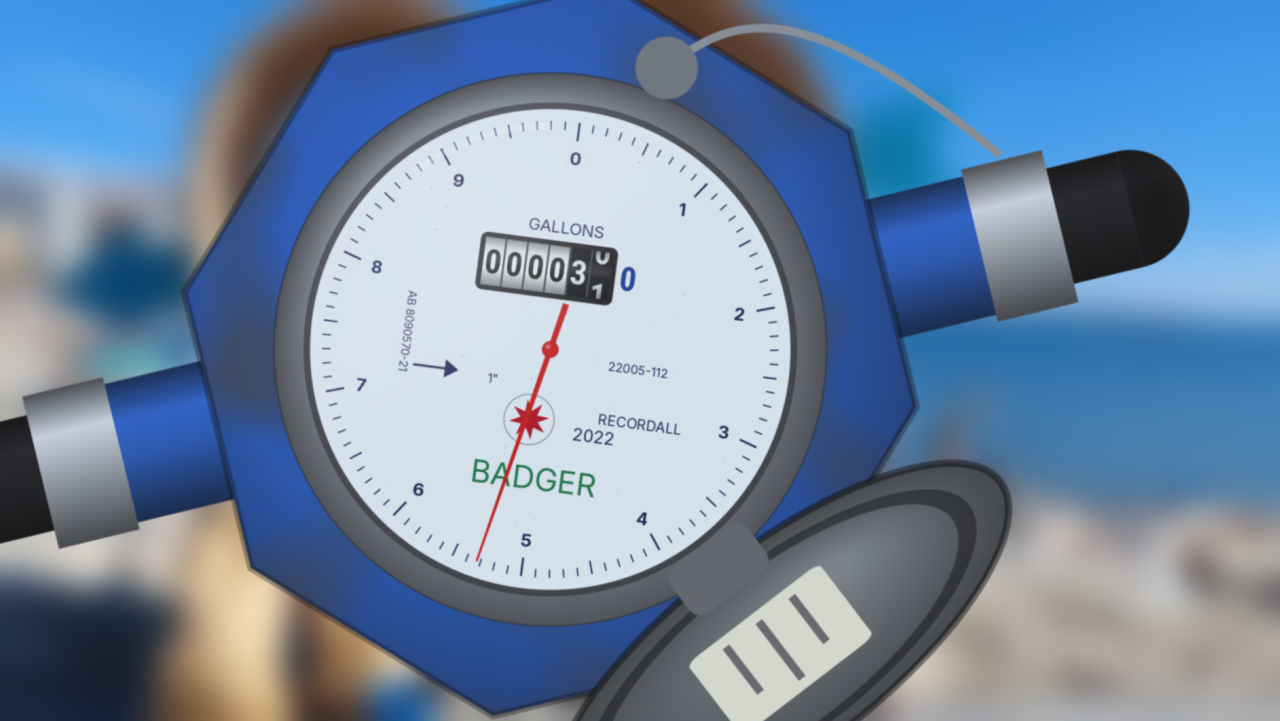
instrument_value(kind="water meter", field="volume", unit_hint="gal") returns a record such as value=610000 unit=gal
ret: value=305.3 unit=gal
